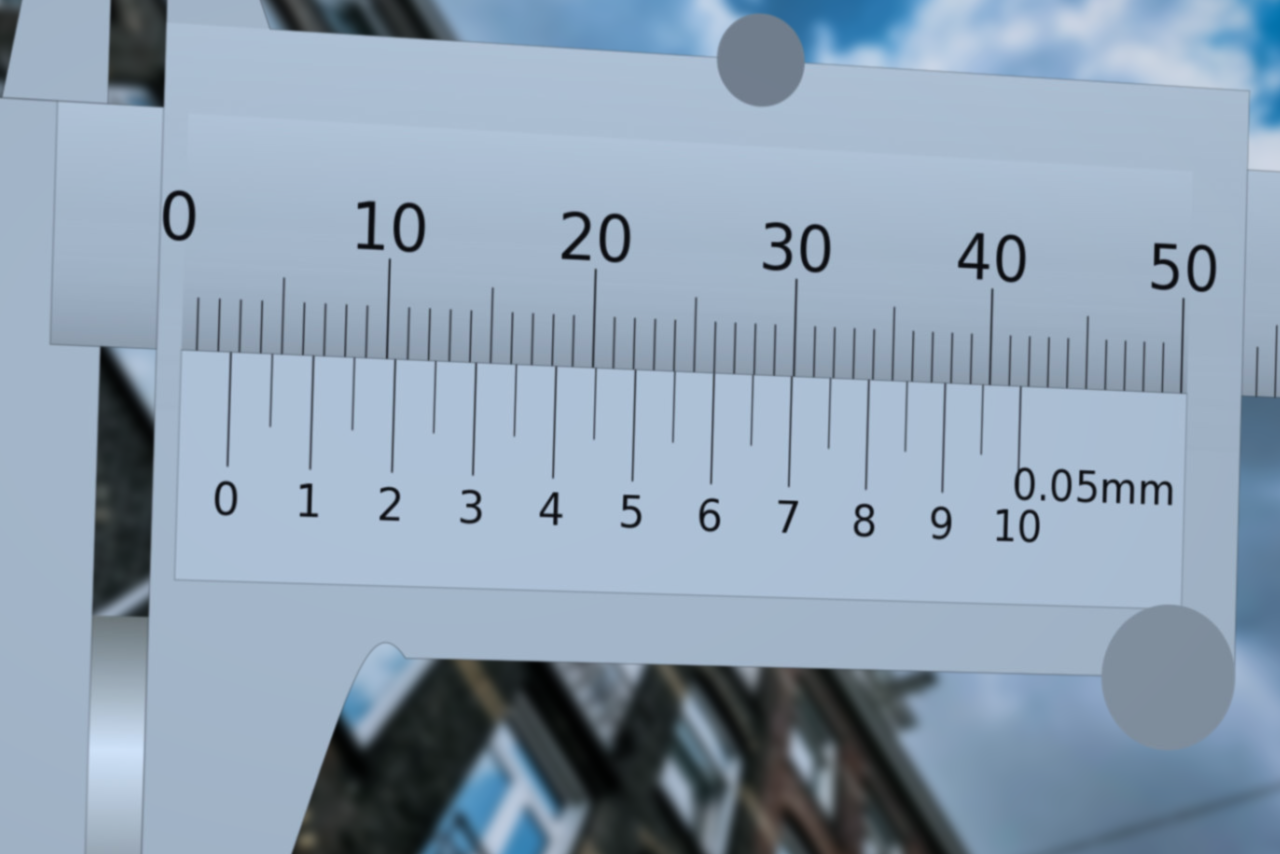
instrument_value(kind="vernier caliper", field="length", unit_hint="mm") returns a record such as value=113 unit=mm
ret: value=2.6 unit=mm
